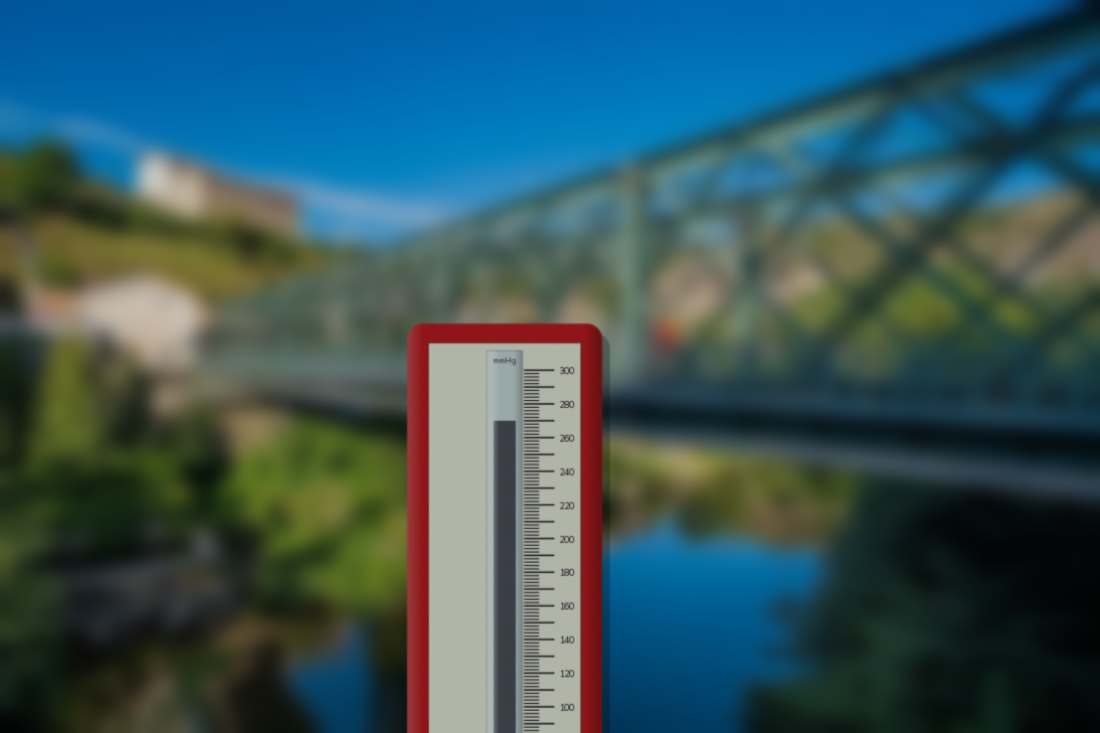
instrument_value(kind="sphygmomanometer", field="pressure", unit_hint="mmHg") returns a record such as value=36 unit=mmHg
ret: value=270 unit=mmHg
